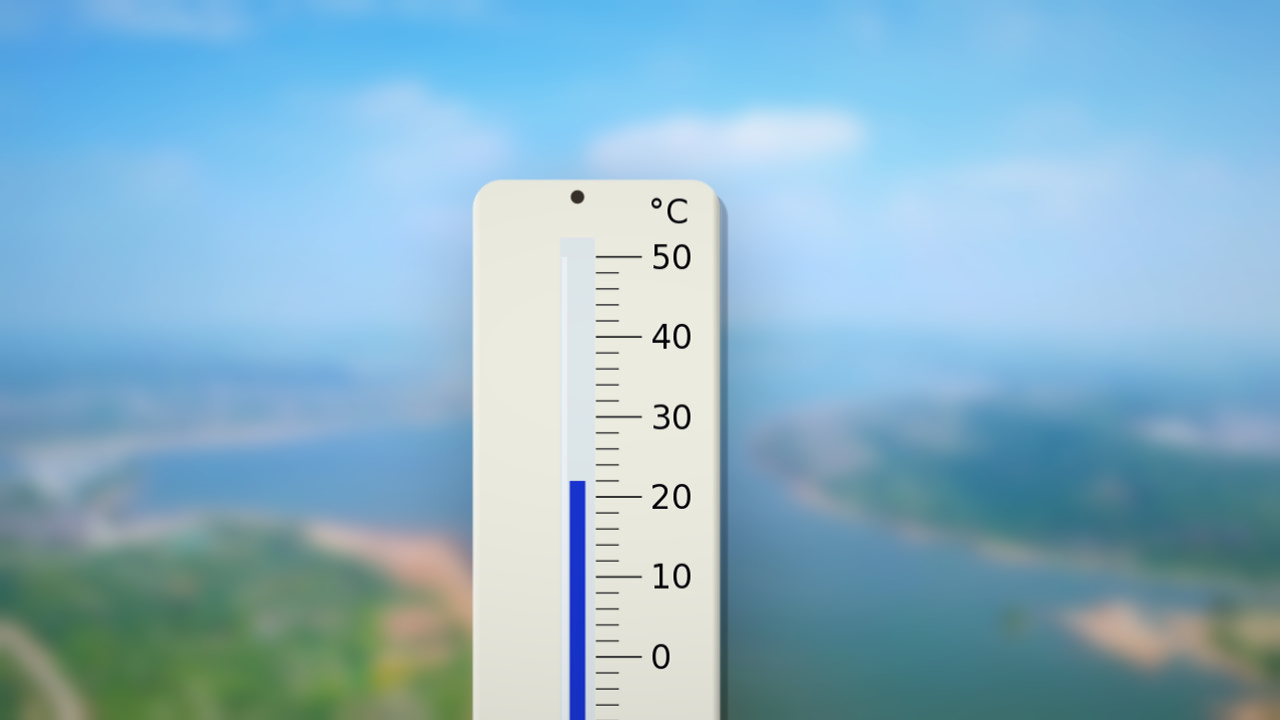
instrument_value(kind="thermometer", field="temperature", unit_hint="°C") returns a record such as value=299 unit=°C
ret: value=22 unit=°C
